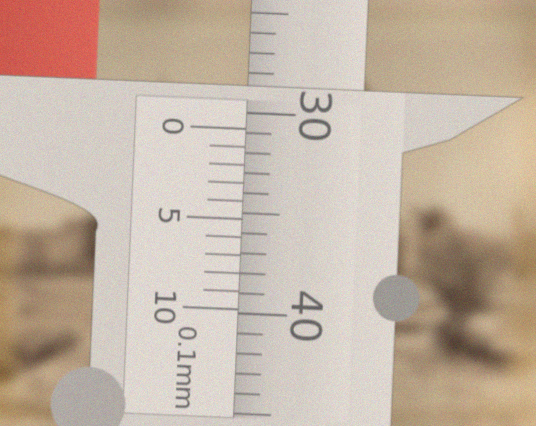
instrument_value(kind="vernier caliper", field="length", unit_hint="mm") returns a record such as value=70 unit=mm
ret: value=30.8 unit=mm
